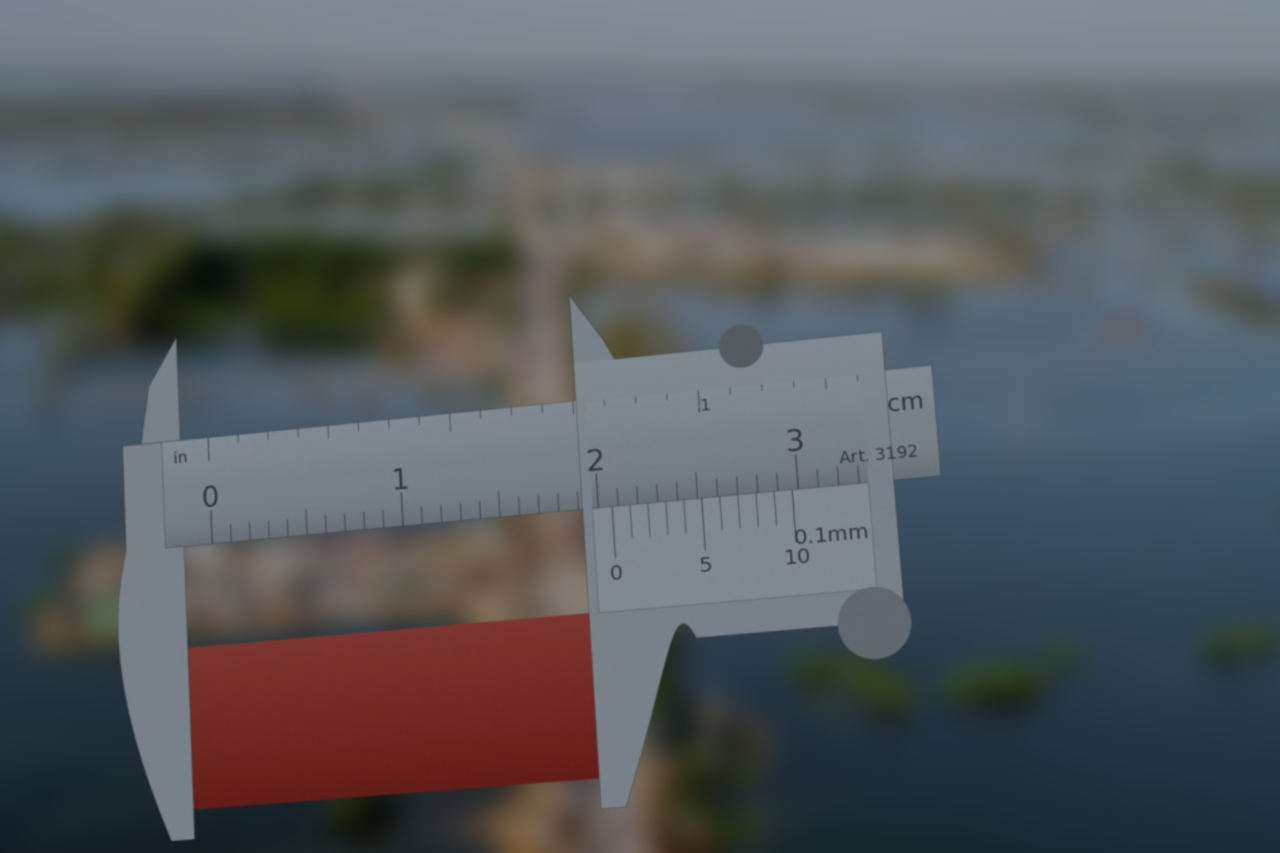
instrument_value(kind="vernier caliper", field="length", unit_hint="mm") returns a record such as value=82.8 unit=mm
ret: value=20.7 unit=mm
